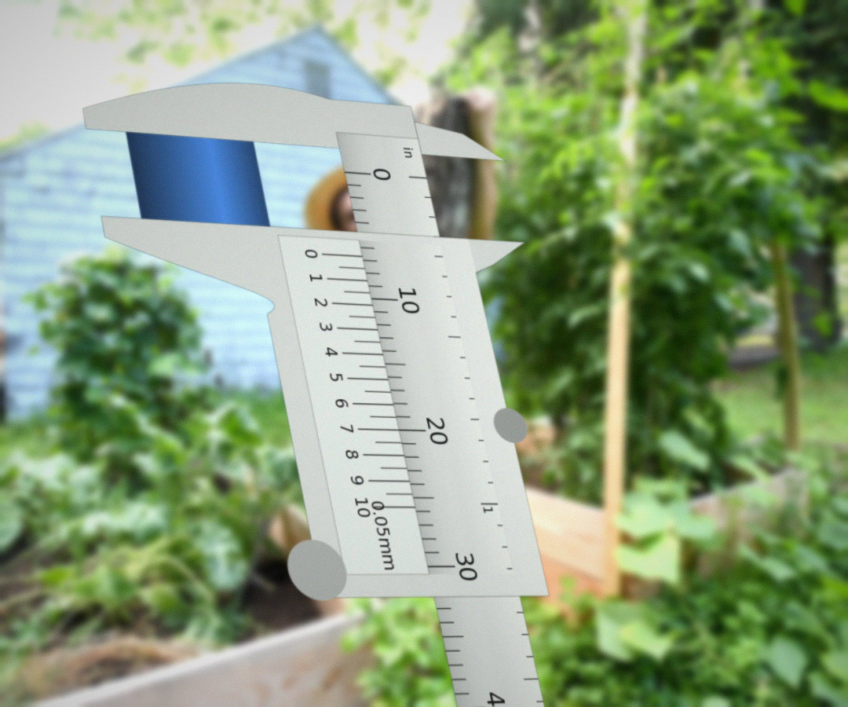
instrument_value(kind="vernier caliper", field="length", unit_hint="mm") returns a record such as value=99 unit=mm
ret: value=6.7 unit=mm
